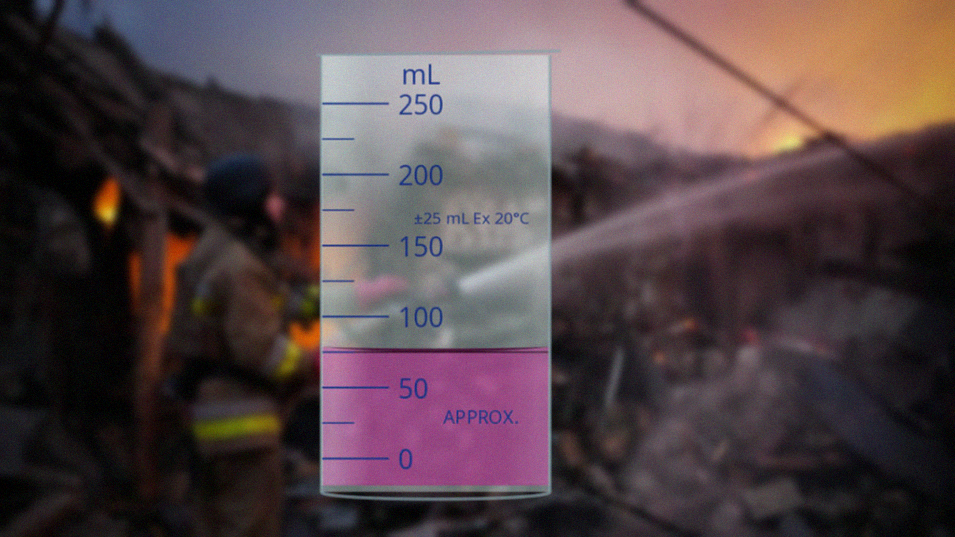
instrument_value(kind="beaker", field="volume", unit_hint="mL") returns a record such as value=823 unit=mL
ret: value=75 unit=mL
